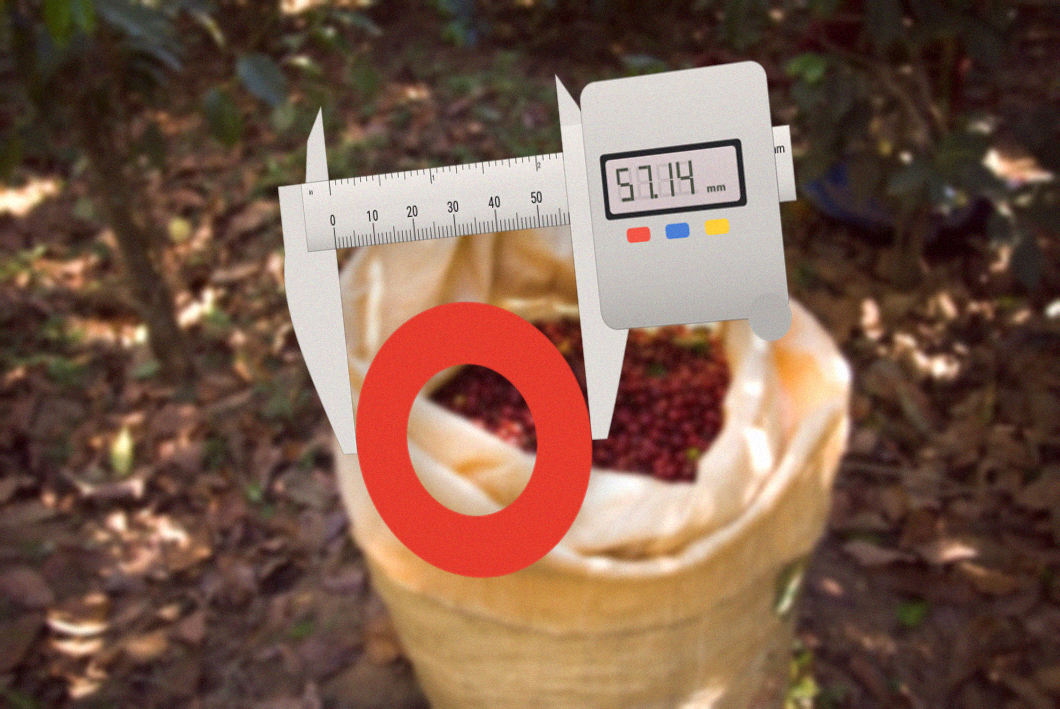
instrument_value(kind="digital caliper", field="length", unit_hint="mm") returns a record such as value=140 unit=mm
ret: value=57.14 unit=mm
